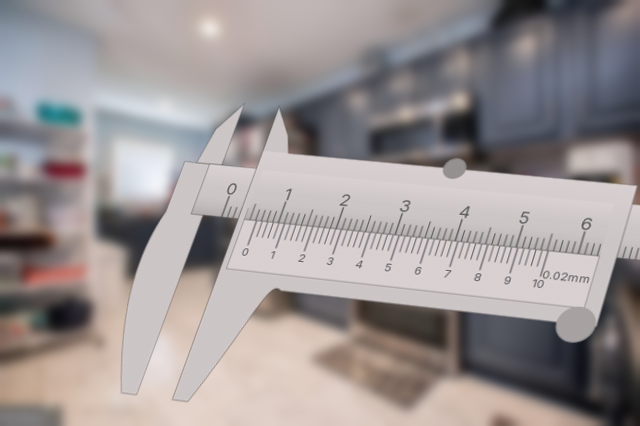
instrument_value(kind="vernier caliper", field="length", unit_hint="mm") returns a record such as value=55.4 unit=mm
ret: value=6.2 unit=mm
